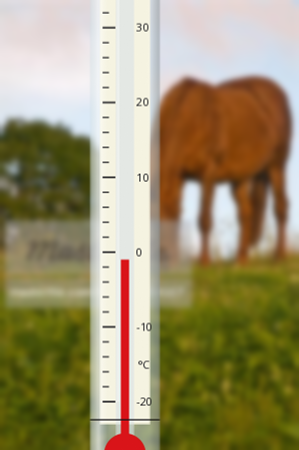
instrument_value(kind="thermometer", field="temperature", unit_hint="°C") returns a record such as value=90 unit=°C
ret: value=-1 unit=°C
